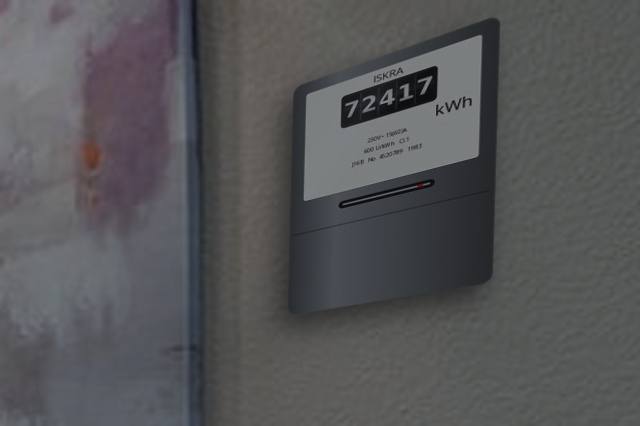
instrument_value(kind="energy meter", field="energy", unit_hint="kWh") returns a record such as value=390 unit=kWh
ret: value=72417 unit=kWh
